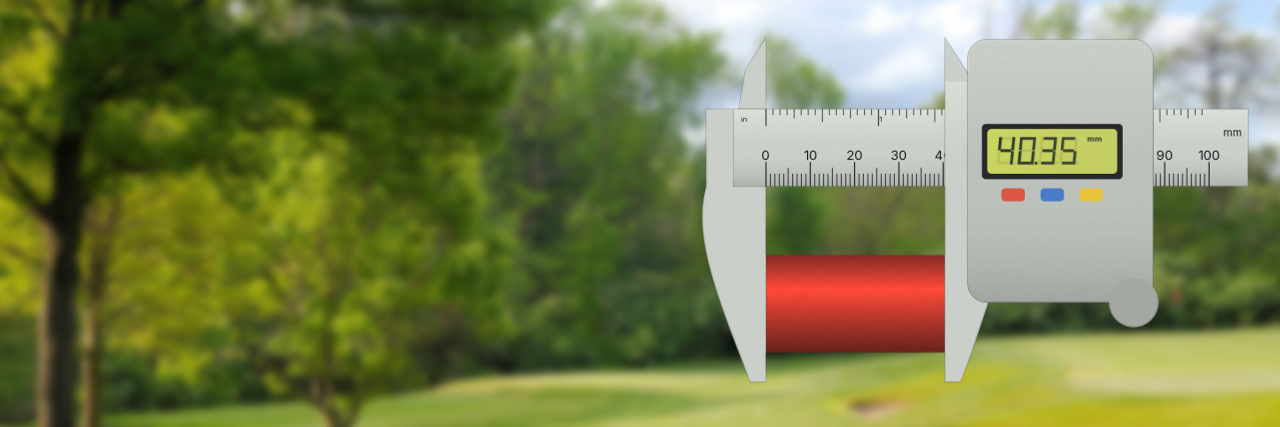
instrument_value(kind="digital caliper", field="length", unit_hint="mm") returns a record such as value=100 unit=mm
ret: value=40.35 unit=mm
